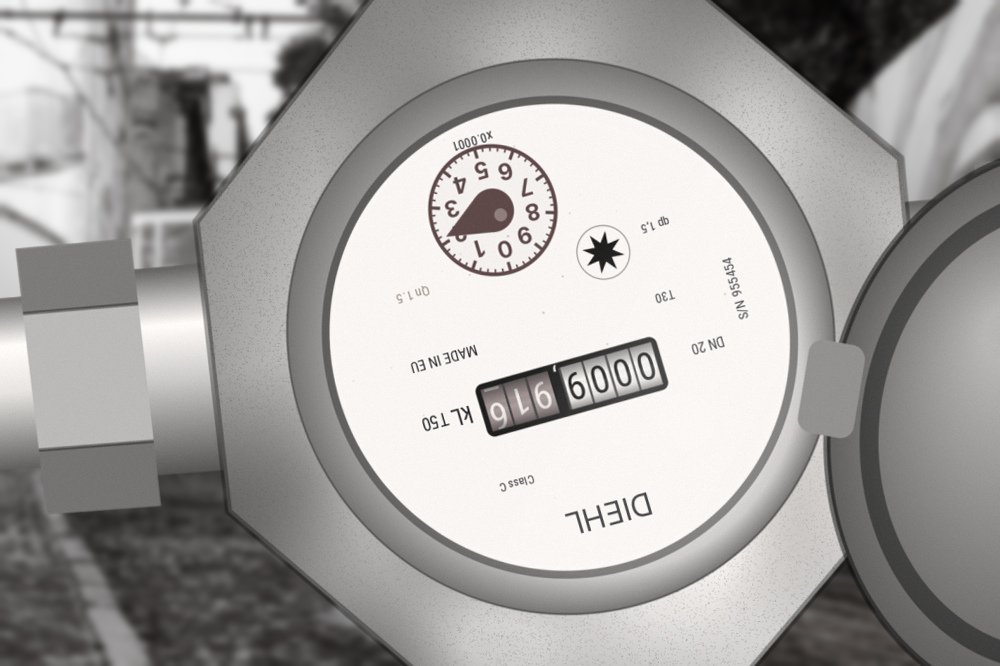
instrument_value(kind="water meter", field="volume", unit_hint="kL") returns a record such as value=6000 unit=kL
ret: value=9.9162 unit=kL
